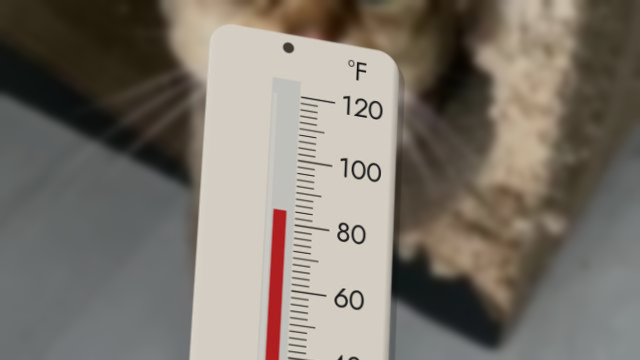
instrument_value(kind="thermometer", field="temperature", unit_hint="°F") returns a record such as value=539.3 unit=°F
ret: value=84 unit=°F
